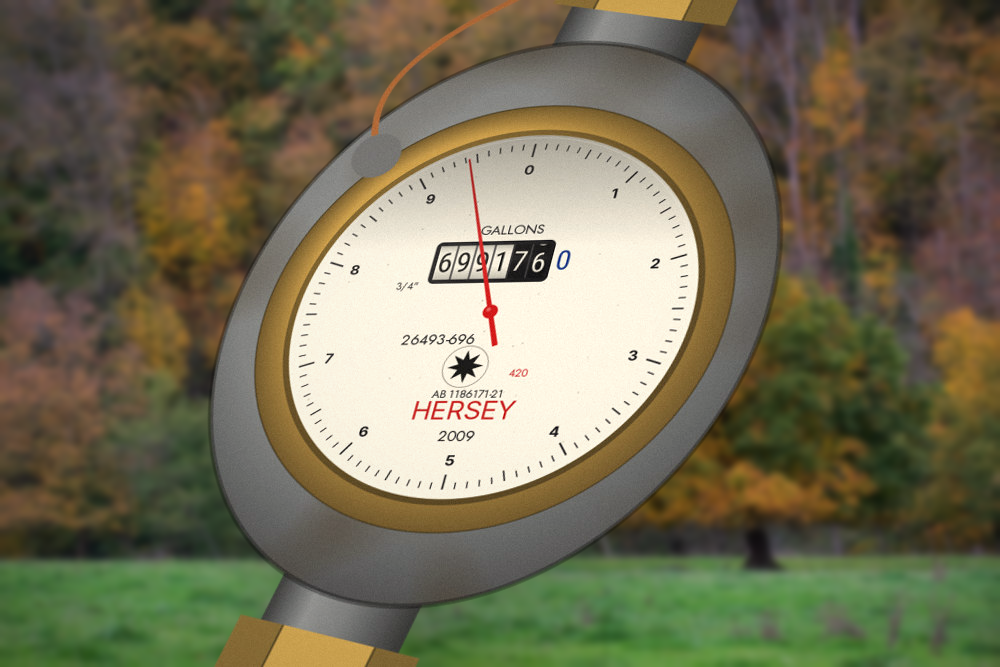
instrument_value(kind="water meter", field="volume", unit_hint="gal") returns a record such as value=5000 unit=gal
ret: value=6991759.4 unit=gal
